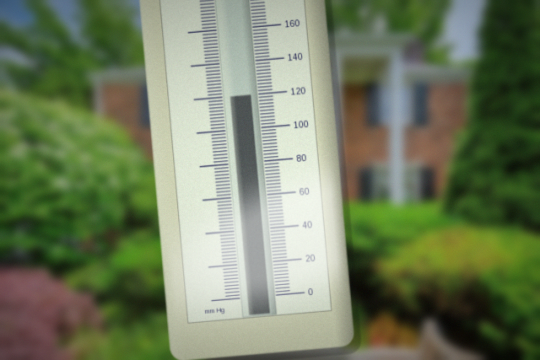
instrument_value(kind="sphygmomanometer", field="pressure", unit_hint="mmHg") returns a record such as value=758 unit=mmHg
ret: value=120 unit=mmHg
